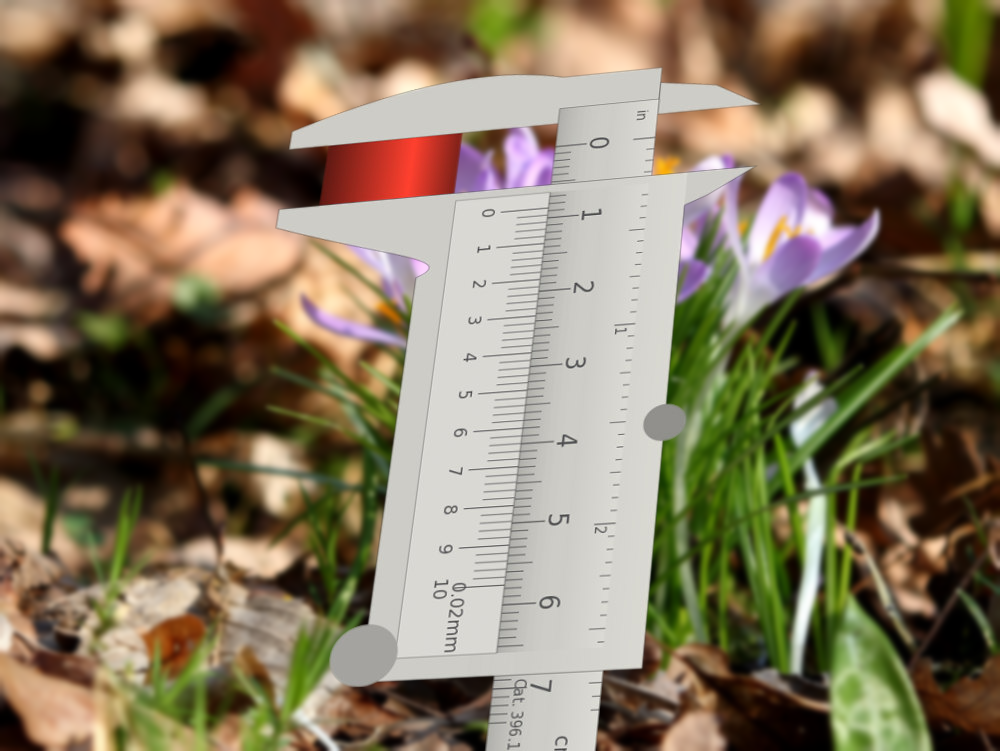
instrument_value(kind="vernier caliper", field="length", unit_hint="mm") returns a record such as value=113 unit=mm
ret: value=8.6 unit=mm
